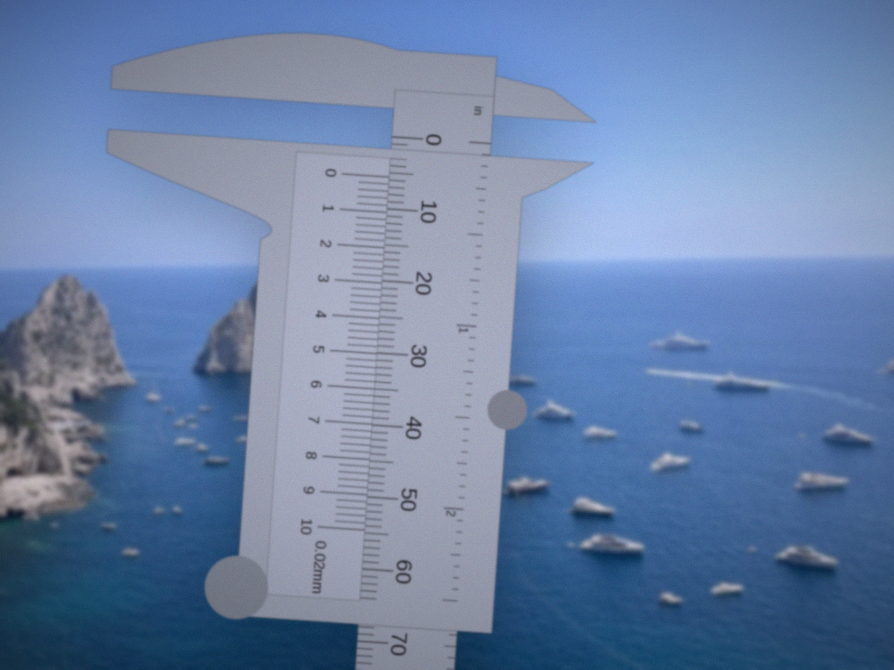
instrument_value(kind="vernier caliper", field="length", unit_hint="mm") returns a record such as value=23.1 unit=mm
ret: value=5.6 unit=mm
